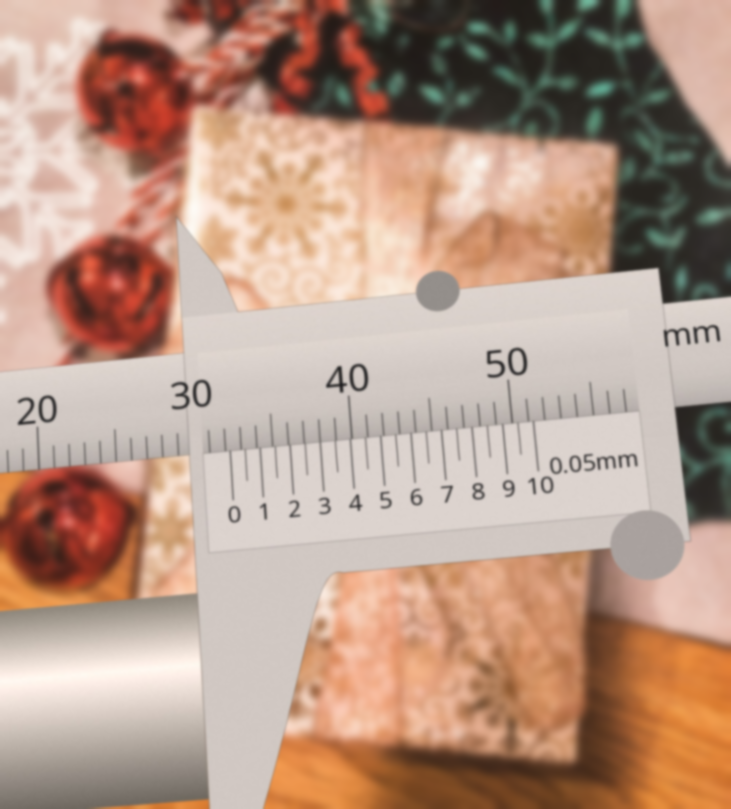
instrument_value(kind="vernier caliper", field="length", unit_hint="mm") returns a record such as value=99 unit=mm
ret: value=32.3 unit=mm
